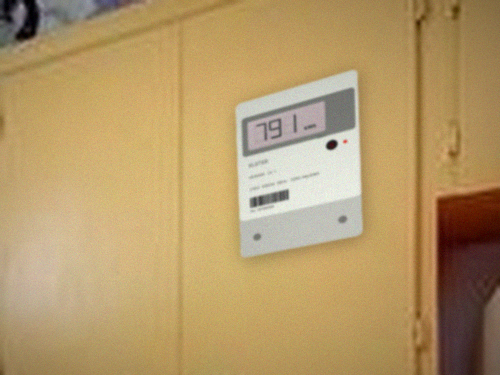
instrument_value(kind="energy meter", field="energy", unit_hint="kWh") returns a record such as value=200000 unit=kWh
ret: value=791 unit=kWh
